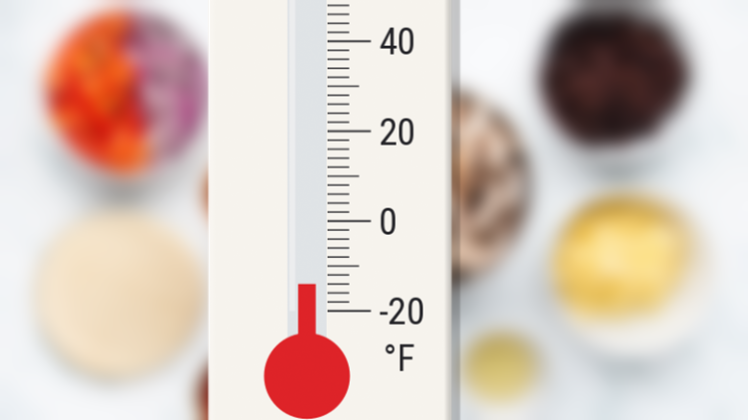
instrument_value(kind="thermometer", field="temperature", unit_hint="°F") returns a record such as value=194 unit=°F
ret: value=-14 unit=°F
